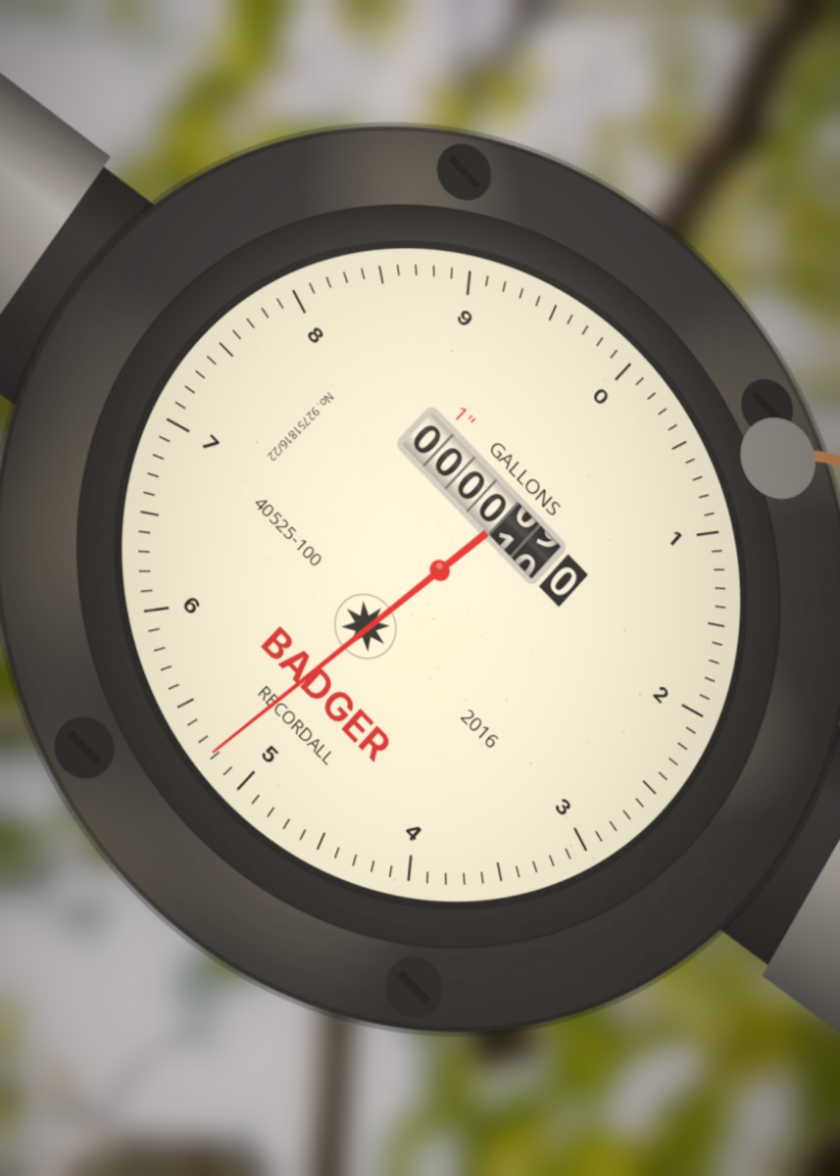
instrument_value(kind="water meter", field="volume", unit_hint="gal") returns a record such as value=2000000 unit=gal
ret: value=95.2 unit=gal
